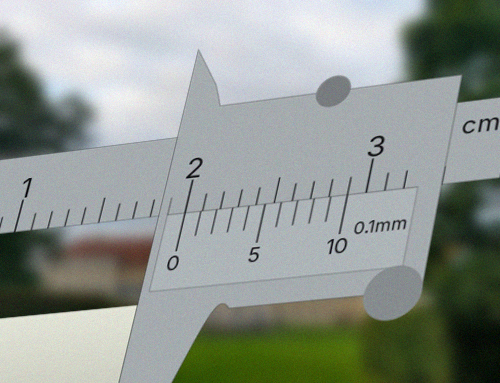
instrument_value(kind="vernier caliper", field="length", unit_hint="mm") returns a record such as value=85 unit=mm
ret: value=20.0 unit=mm
